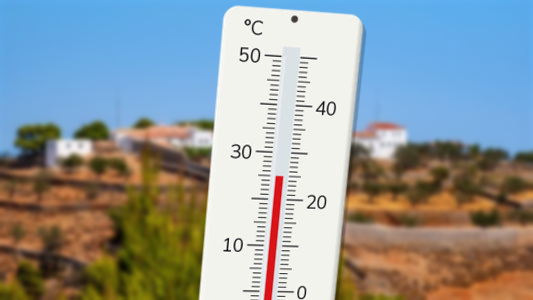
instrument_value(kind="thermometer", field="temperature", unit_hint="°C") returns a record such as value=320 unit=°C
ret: value=25 unit=°C
